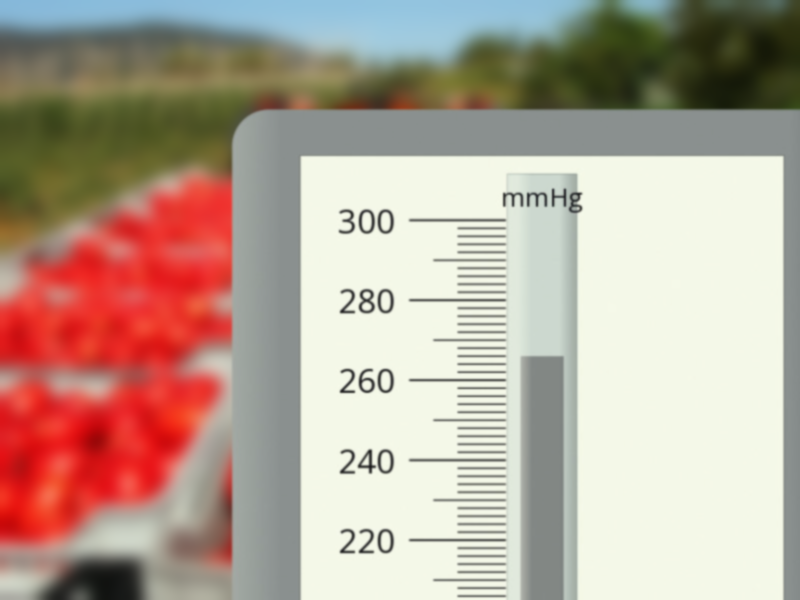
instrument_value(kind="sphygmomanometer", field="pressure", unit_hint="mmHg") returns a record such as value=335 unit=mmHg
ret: value=266 unit=mmHg
